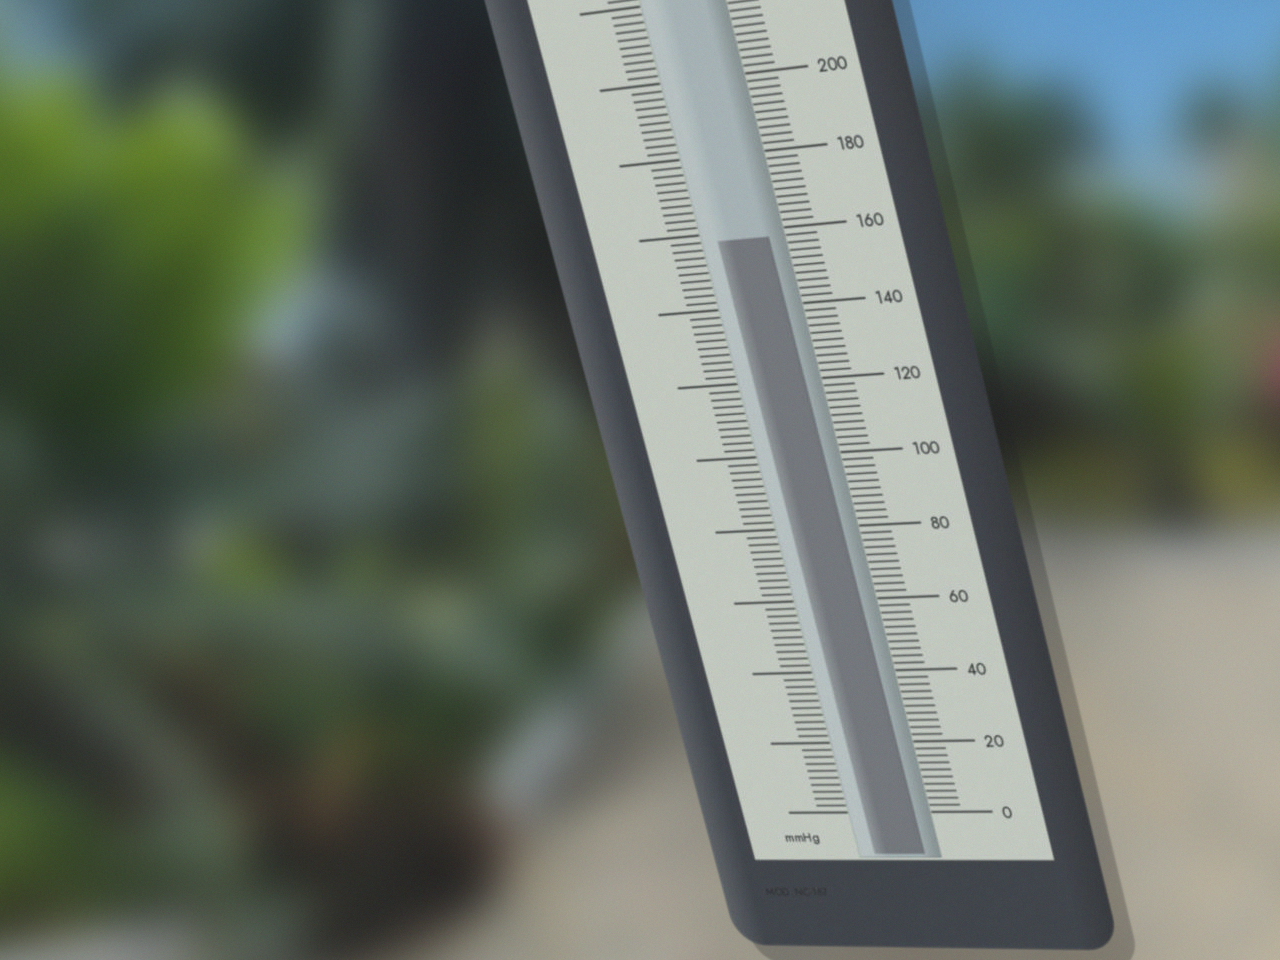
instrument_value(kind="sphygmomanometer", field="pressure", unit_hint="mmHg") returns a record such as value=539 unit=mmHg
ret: value=158 unit=mmHg
